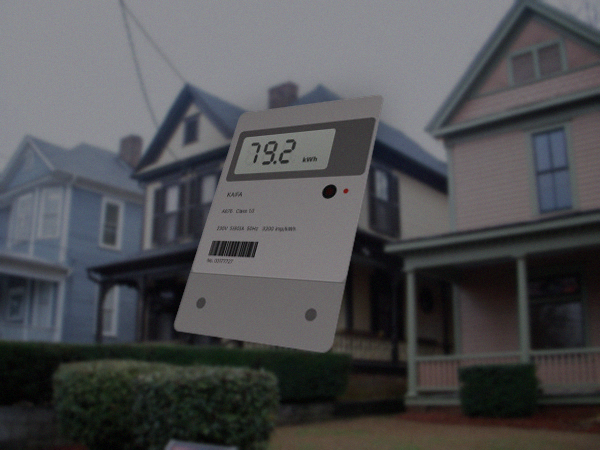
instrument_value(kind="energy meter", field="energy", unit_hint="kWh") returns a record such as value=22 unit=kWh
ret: value=79.2 unit=kWh
